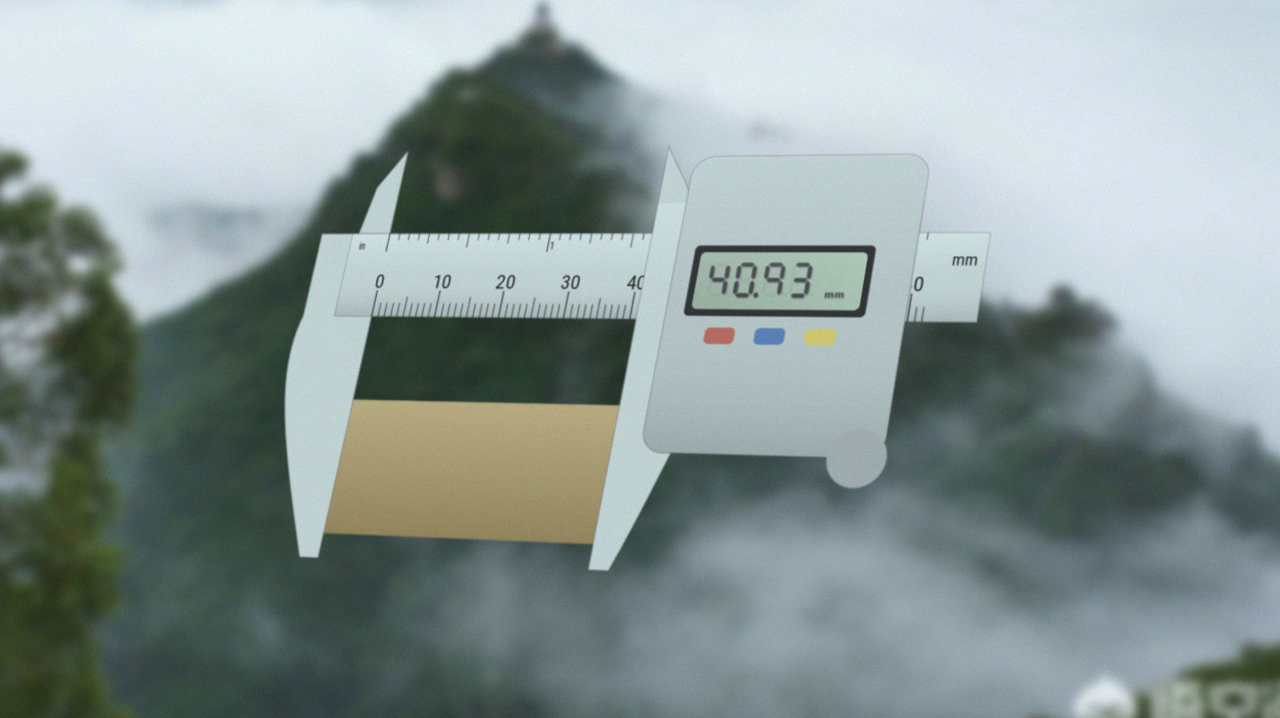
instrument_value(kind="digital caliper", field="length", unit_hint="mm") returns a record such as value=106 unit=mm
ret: value=40.93 unit=mm
